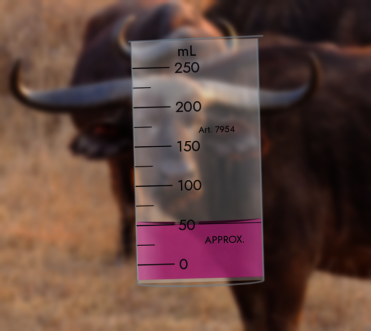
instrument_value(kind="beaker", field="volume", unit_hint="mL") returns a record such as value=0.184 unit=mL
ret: value=50 unit=mL
